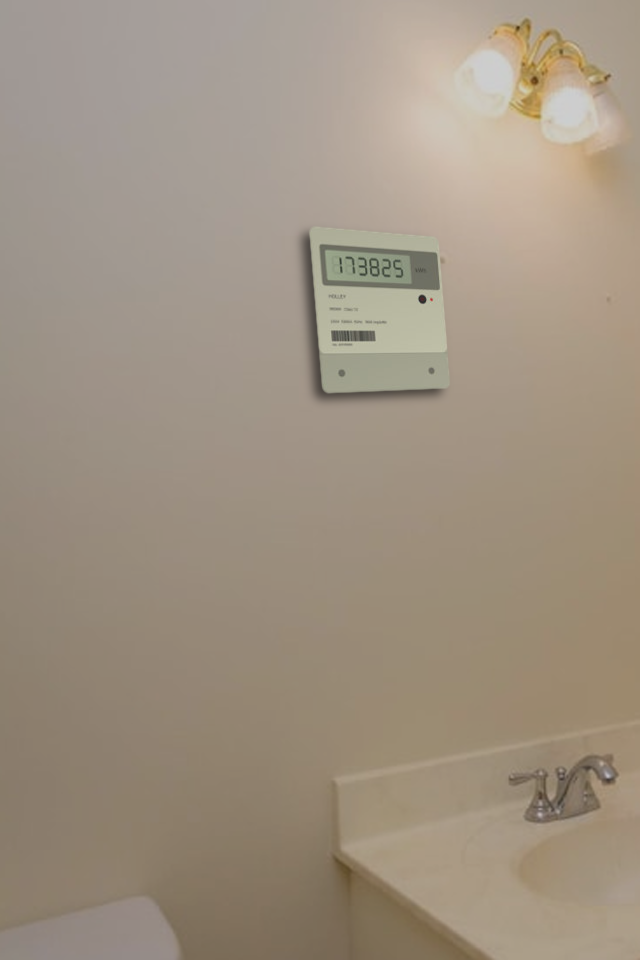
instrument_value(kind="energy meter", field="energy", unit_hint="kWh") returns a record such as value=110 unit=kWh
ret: value=173825 unit=kWh
